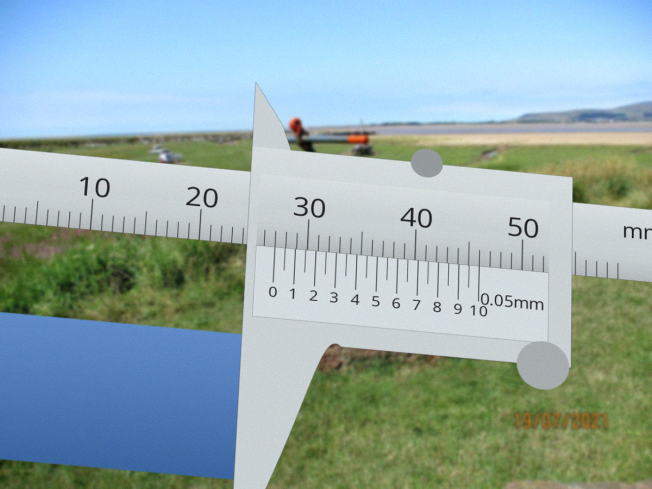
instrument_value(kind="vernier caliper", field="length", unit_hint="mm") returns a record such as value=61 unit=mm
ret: value=27.0 unit=mm
